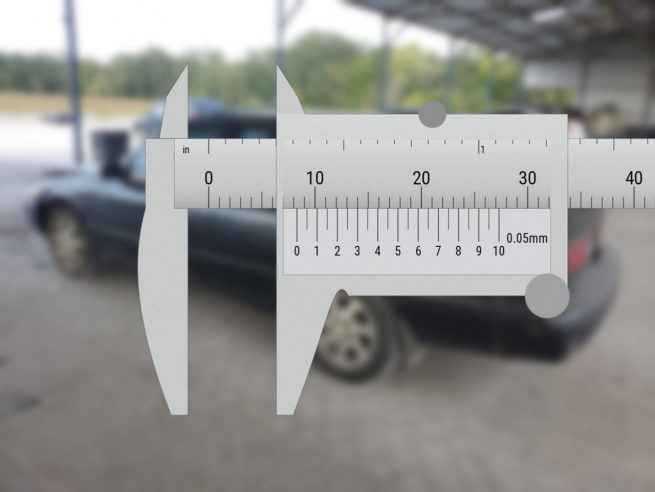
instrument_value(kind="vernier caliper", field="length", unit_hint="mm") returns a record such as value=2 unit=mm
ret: value=8.3 unit=mm
